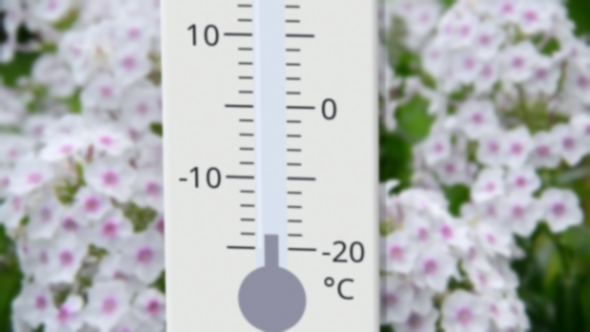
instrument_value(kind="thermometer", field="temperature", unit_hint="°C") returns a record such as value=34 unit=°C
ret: value=-18 unit=°C
